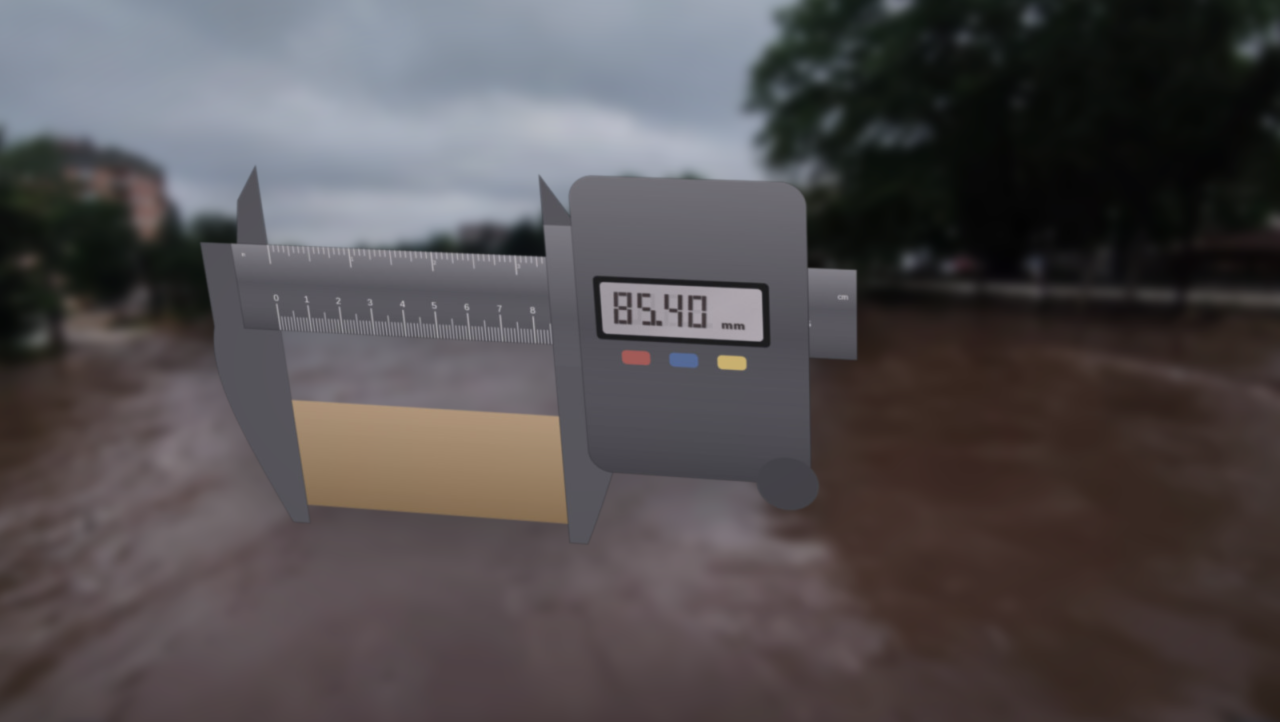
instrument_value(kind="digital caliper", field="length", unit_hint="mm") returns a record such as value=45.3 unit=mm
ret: value=85.40 unit=mm
